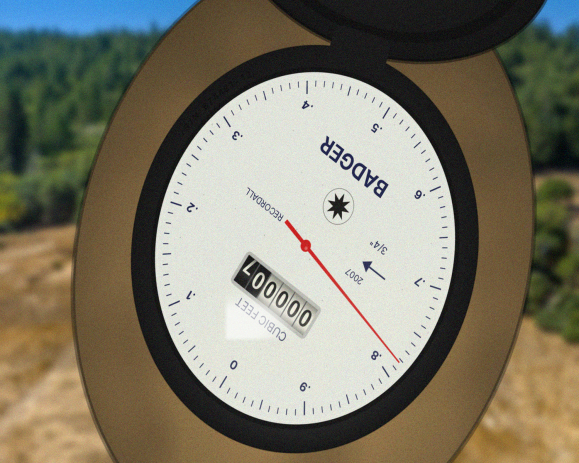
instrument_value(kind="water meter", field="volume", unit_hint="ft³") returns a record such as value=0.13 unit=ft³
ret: value=6.78 unit=ft³
